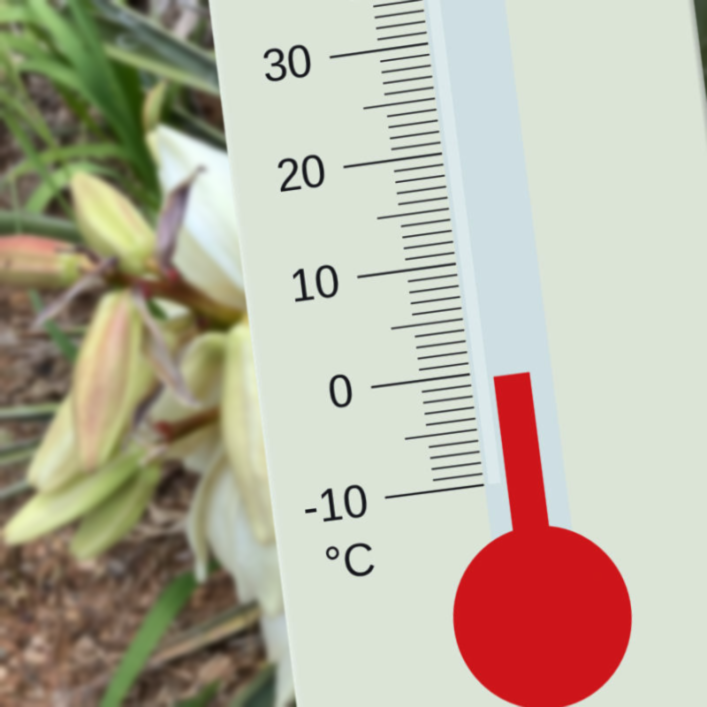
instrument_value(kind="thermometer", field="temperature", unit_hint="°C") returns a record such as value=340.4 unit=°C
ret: value=-0.5 unit=°C
